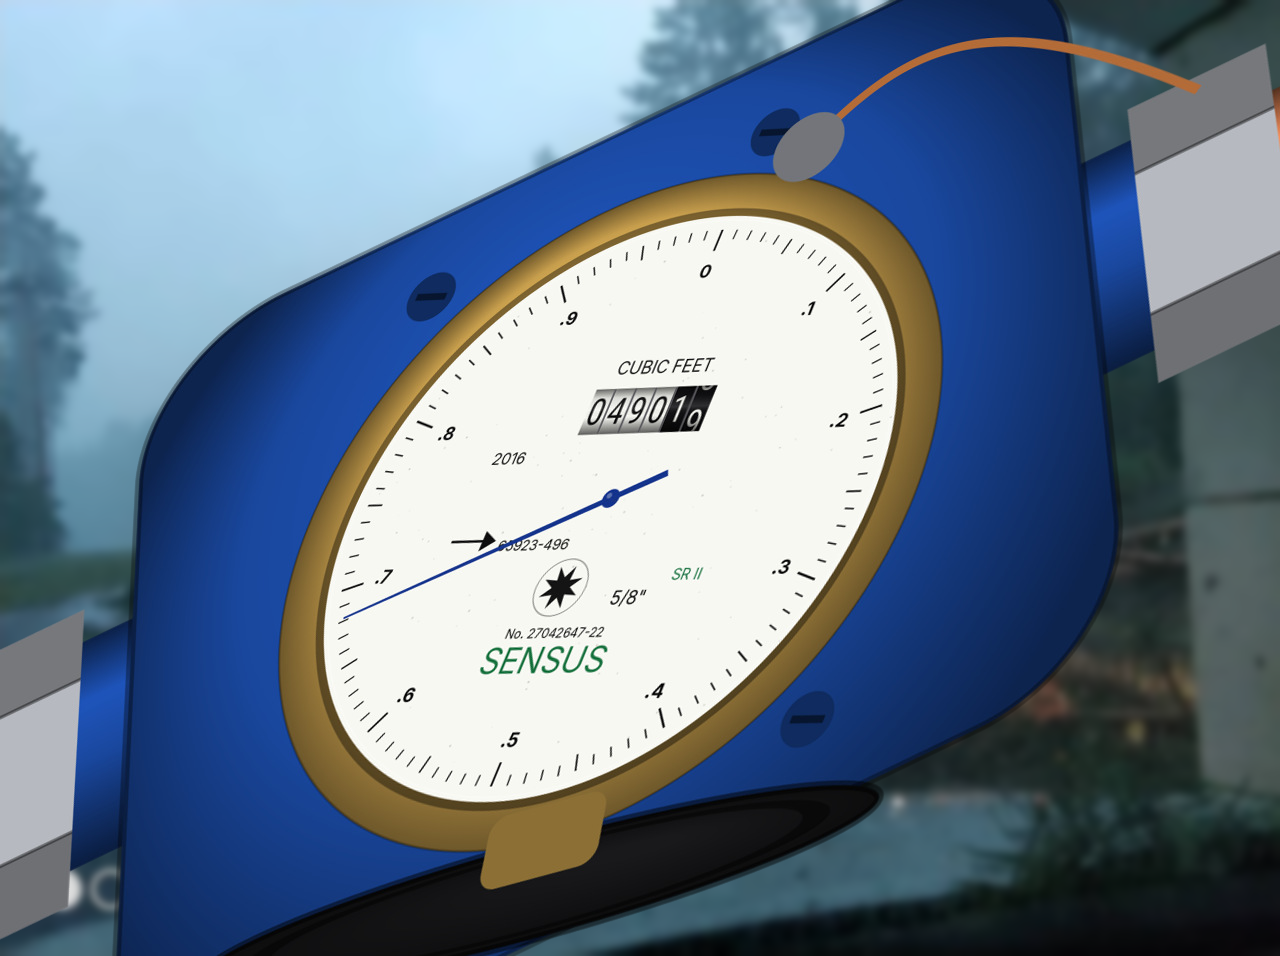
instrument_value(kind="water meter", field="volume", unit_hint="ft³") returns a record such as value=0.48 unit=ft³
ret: value=49018.68 unit=ft³
